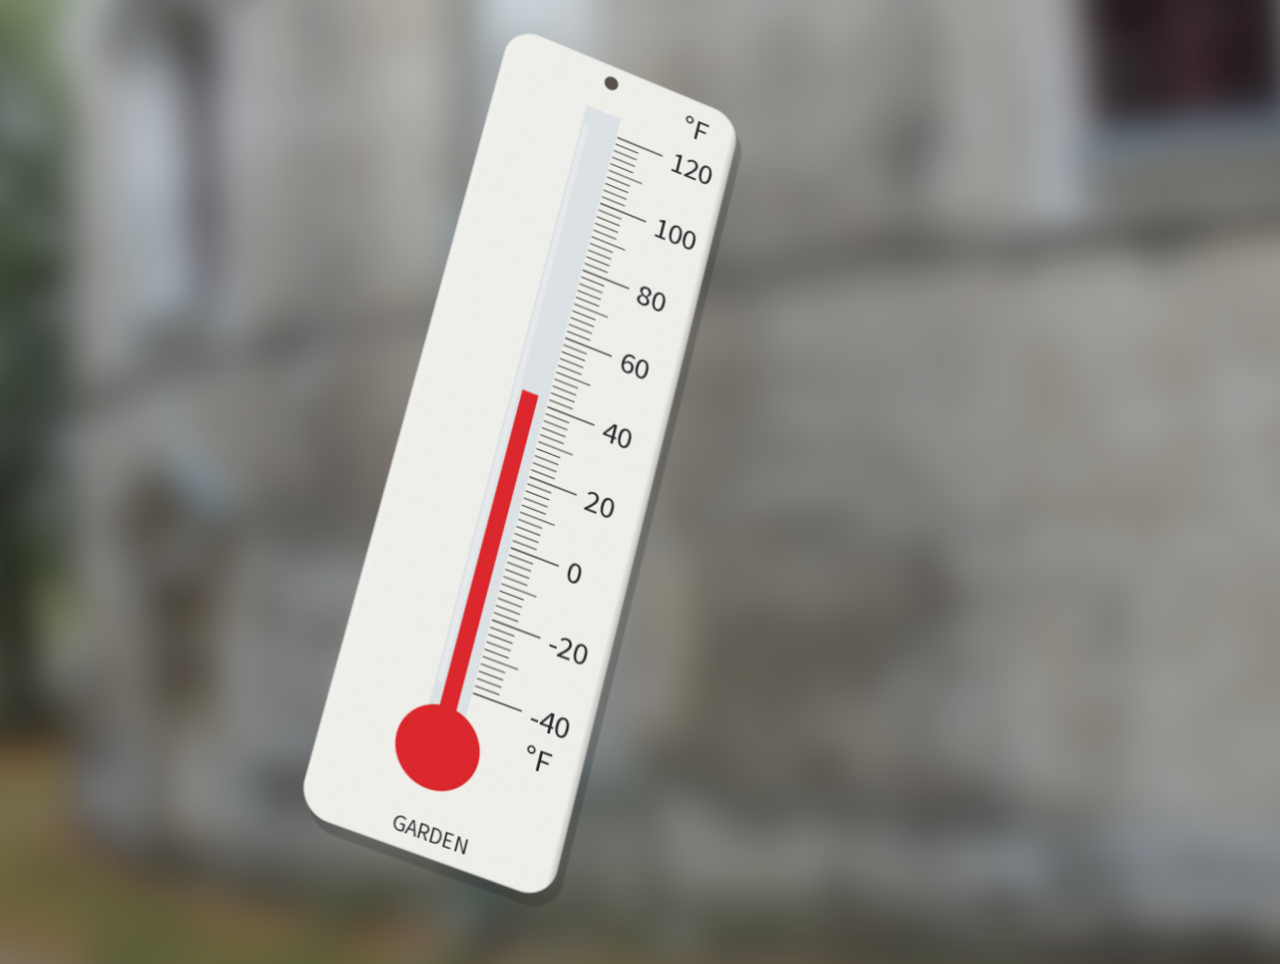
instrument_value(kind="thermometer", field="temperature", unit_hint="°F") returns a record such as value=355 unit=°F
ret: value=42 unit=°F
